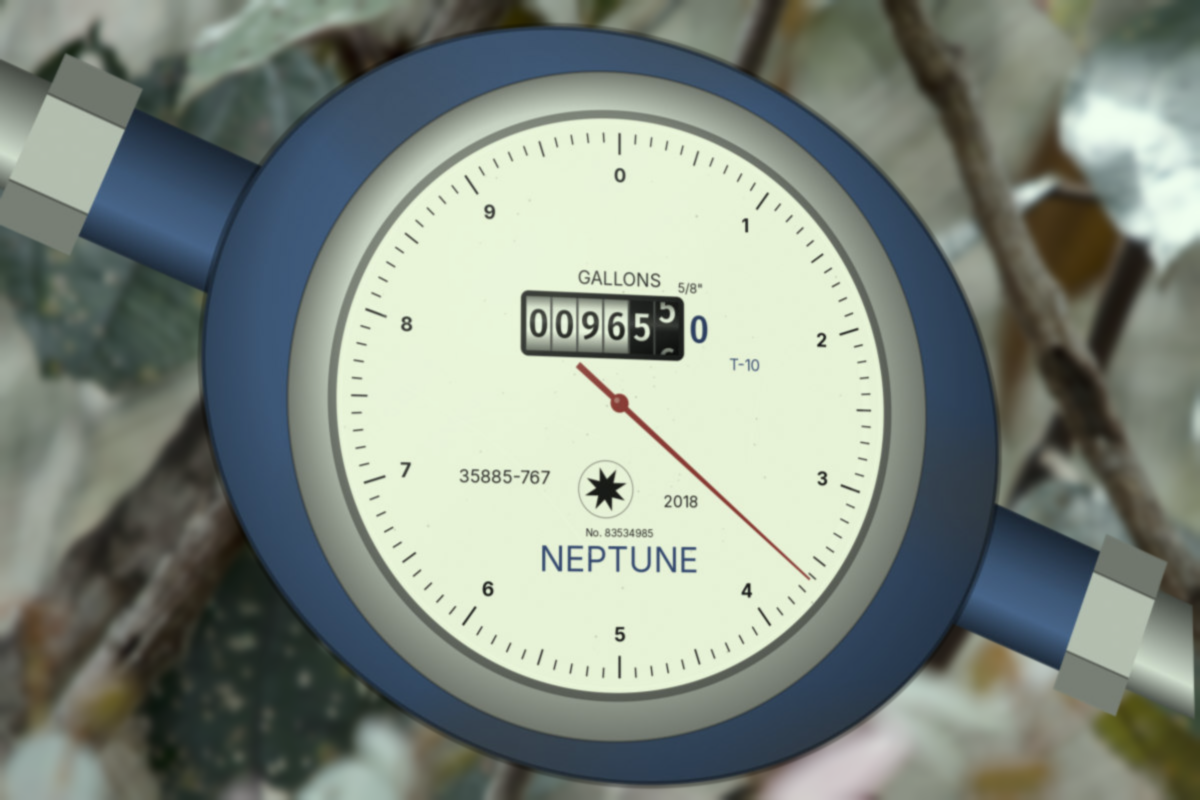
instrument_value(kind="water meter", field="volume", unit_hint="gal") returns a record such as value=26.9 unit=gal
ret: value=96553.6 unit=gal
